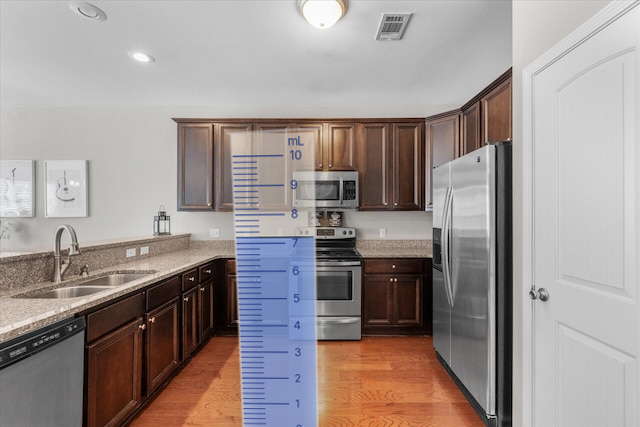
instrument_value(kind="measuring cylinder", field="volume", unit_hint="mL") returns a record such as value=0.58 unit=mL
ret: value=7.2 unit=mL
